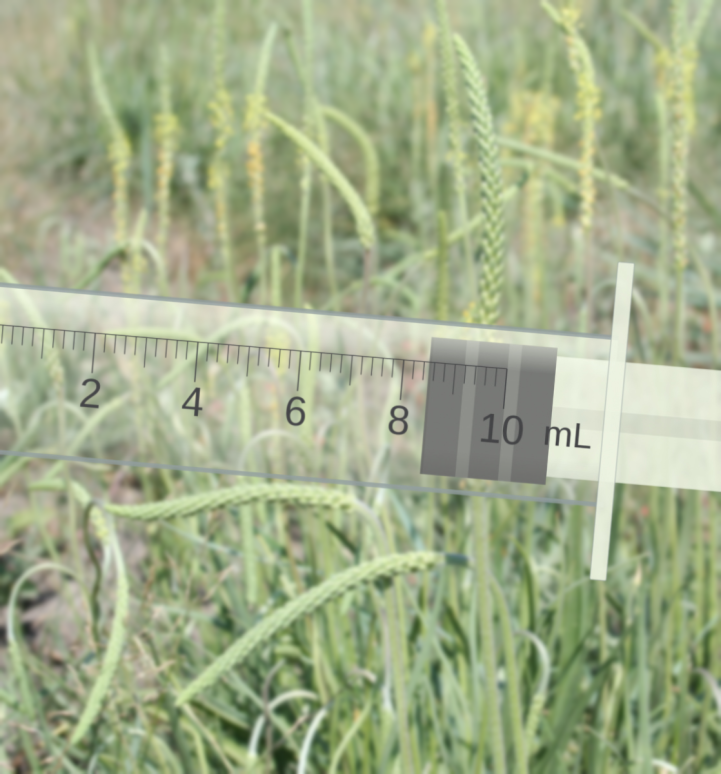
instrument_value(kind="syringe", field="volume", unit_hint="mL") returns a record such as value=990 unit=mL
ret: value=8.5 unit=mL
